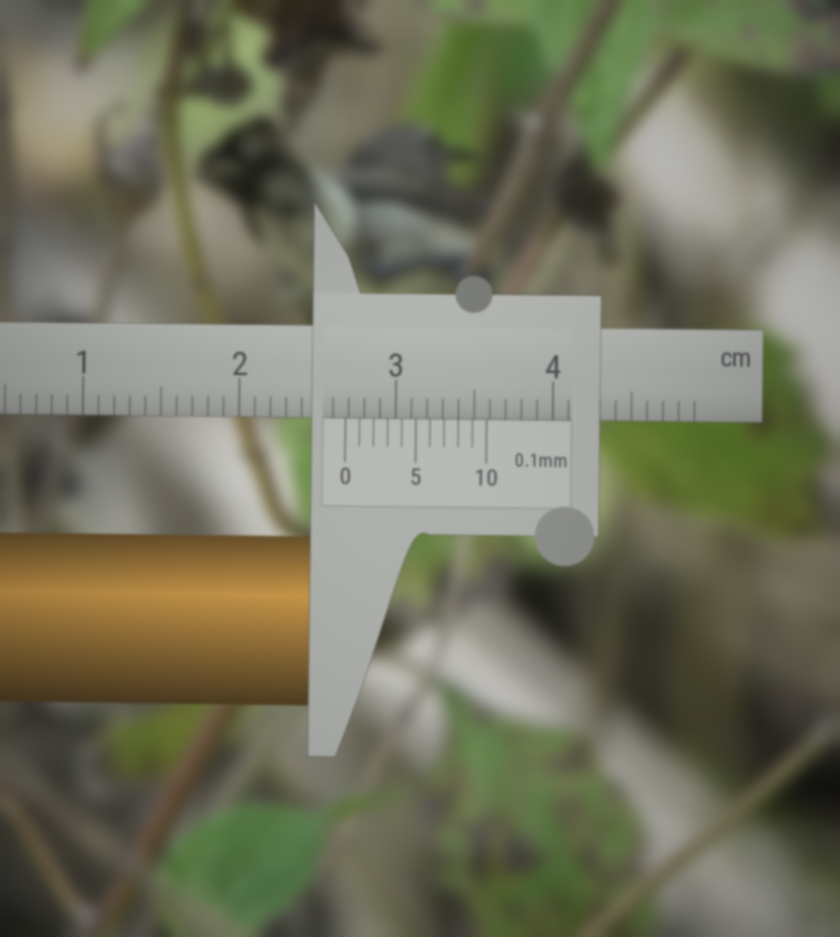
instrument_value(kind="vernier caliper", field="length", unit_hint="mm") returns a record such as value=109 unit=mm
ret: value=26.8 unit=mm
